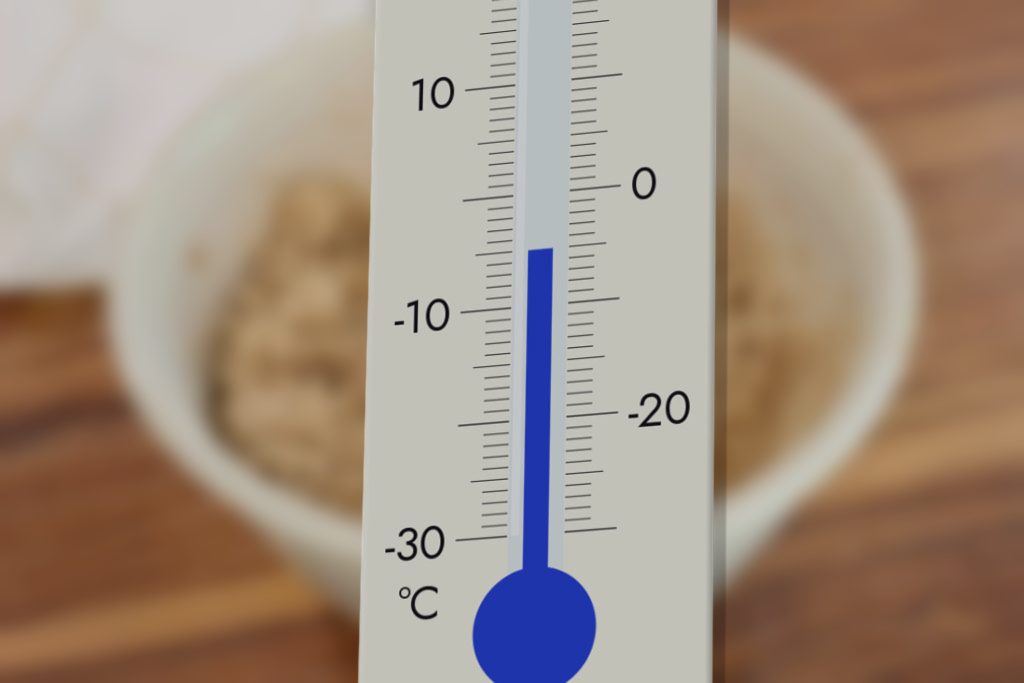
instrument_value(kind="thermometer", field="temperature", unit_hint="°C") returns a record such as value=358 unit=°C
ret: value=-5 unit=°C
